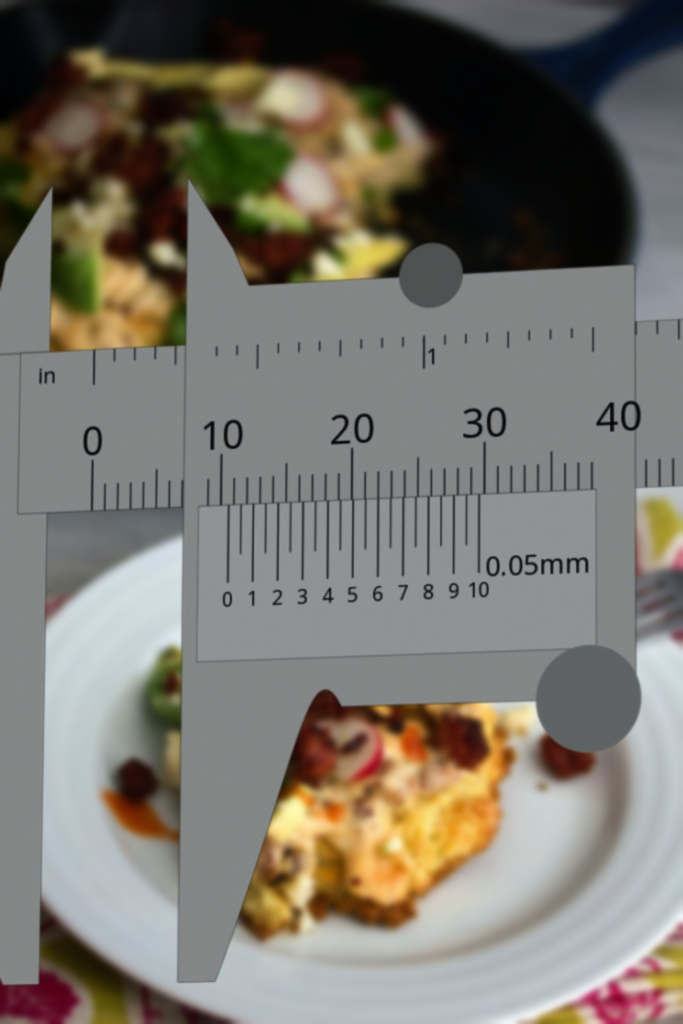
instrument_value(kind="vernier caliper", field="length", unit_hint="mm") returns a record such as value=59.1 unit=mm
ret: value=10.6 unit=mm
